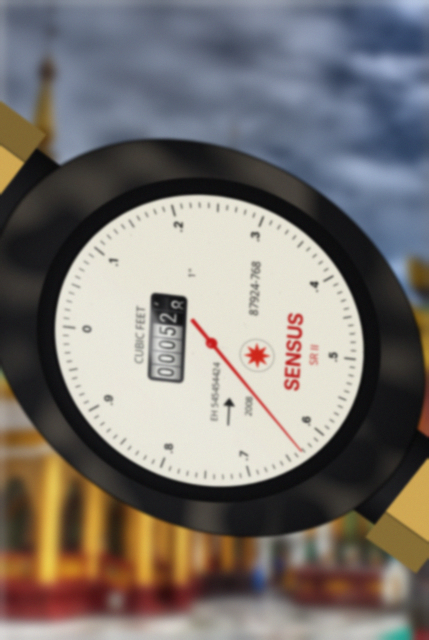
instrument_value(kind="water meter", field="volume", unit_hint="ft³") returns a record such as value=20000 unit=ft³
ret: value=527.63 unit=ft³
